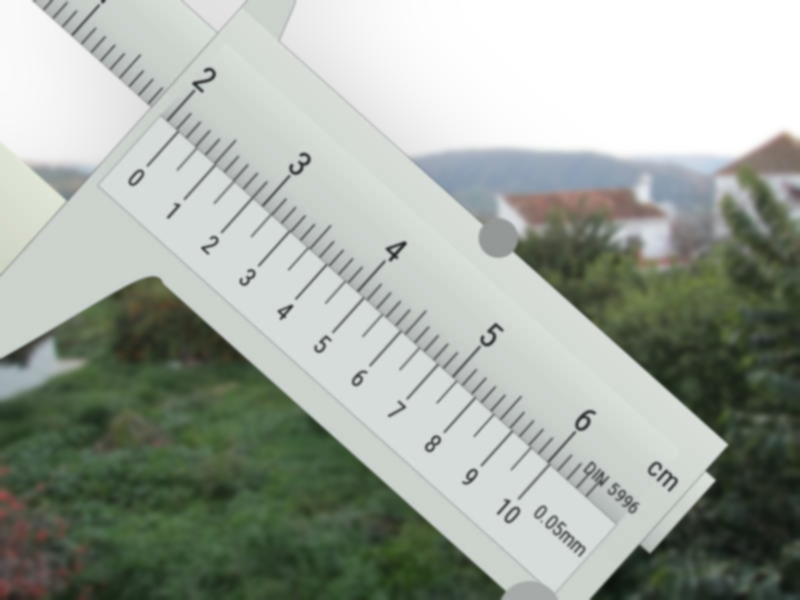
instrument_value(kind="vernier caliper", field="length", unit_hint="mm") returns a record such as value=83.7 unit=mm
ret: value=21.2 unit=mm
